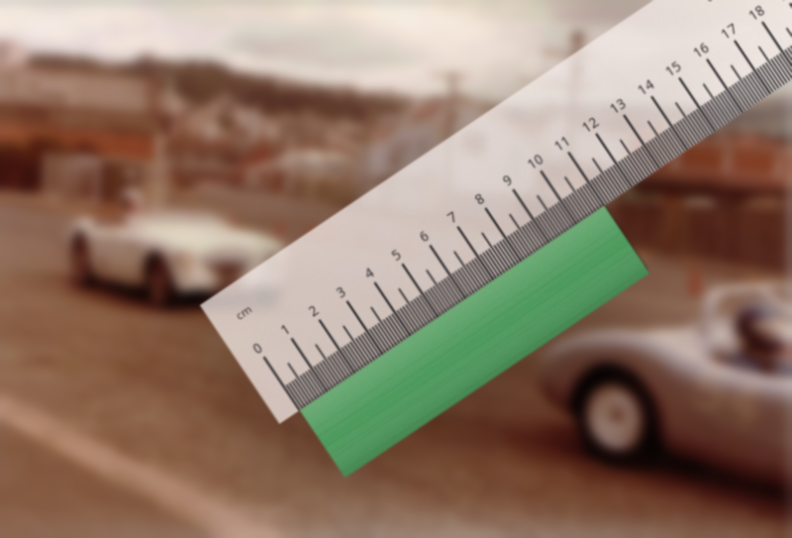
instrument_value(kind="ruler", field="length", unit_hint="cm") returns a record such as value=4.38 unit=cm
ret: value=11 unit=cm
